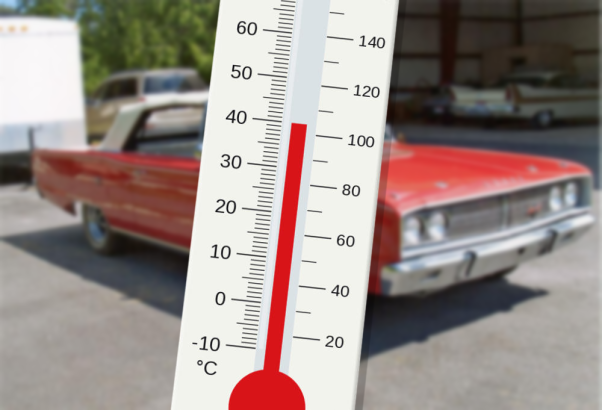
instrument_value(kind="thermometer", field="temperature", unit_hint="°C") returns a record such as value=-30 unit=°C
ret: value=40 unit=°C
